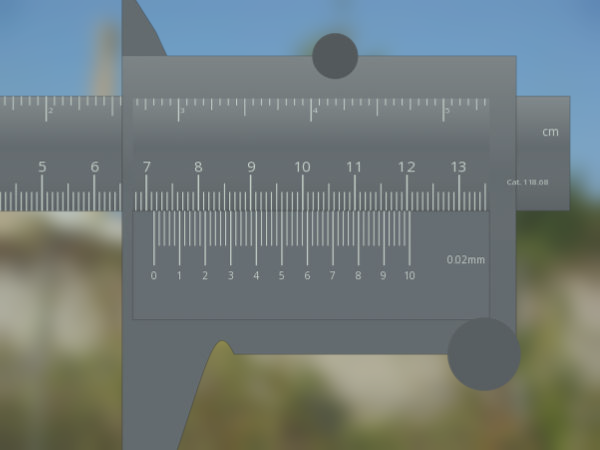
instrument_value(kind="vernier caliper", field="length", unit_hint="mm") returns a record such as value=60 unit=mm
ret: value=71.5 unit=mm
